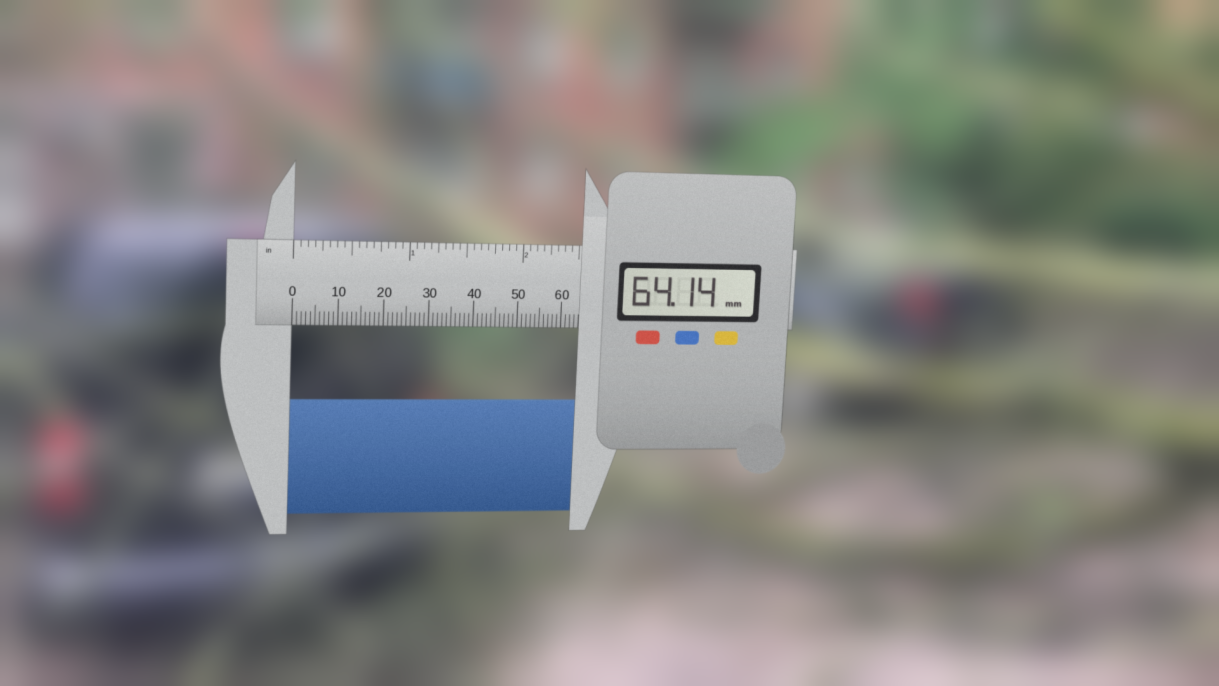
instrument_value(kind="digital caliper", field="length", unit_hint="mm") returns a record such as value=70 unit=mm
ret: value=64.14 unit=mm
